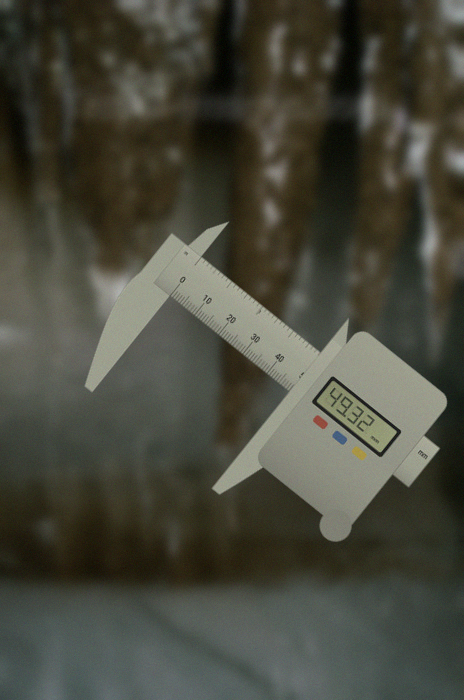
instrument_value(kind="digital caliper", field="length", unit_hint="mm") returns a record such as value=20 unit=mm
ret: value=49.32 unit=mm
